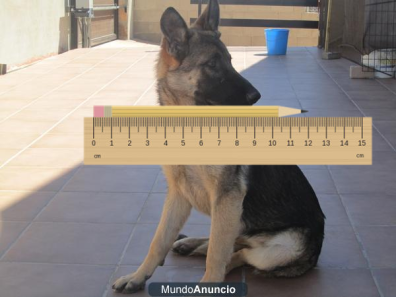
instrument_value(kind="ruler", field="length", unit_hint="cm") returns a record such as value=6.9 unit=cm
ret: value=12 unit=cm
